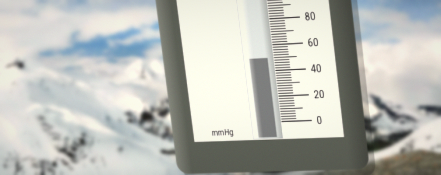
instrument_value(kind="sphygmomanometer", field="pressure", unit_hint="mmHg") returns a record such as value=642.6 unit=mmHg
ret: value=50 unit=mmHg
